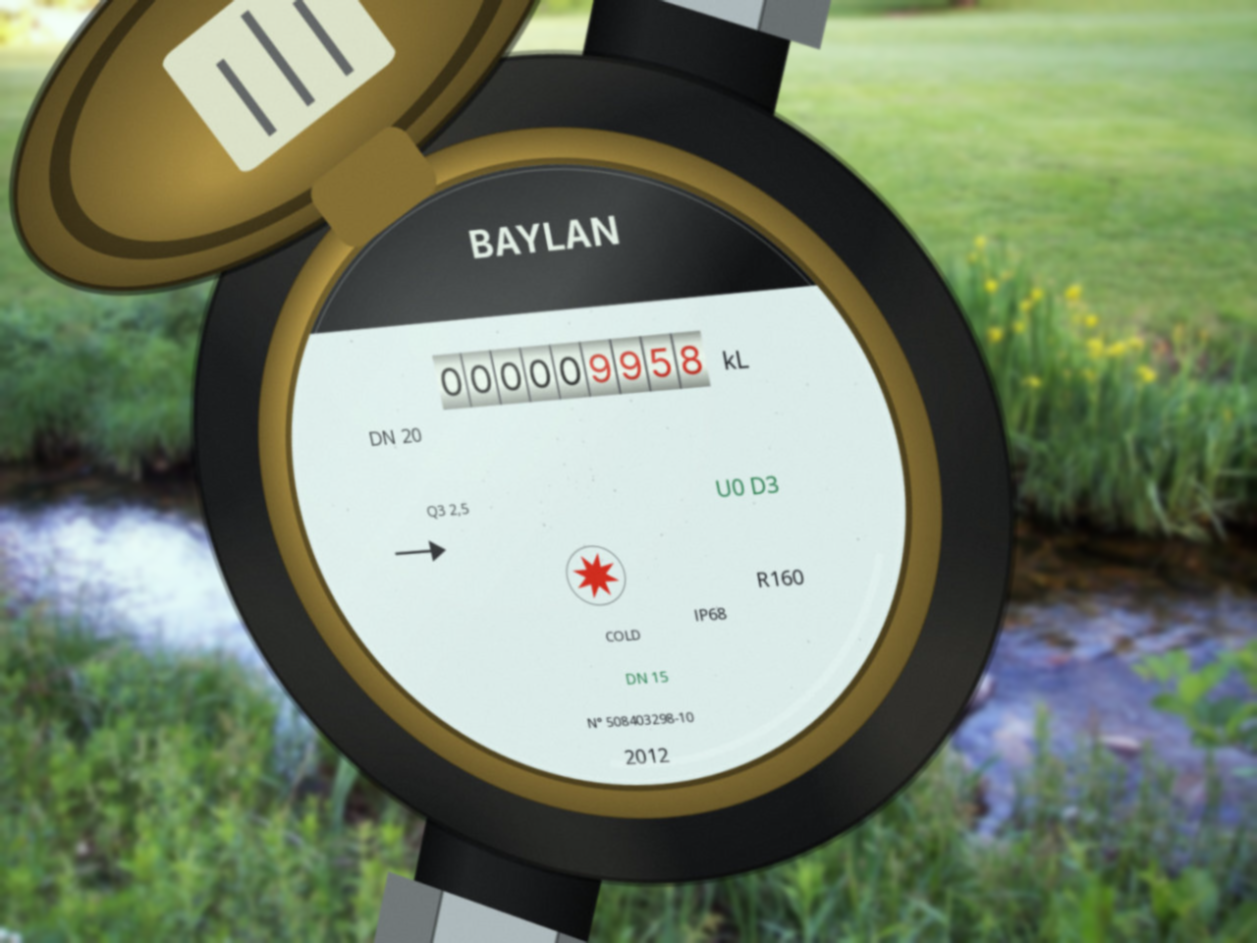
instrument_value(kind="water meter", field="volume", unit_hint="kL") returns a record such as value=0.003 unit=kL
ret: value=0.9958 unit=kL
